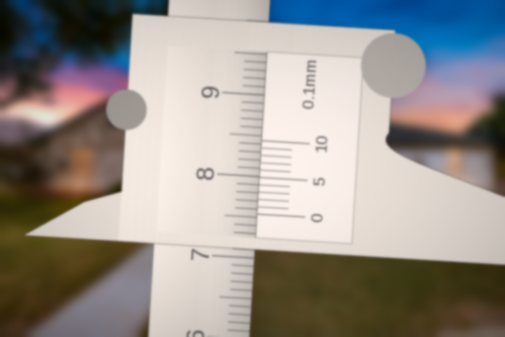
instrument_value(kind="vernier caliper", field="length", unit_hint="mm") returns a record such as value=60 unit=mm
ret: value=75.4 unit=mm
